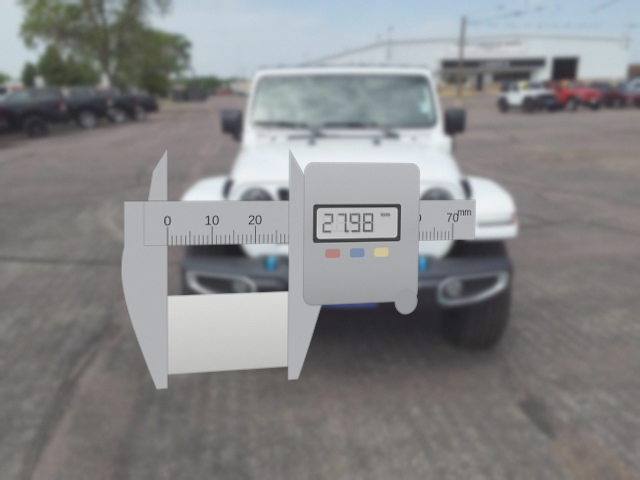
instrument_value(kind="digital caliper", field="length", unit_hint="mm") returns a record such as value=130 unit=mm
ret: value=27.98 unit=mm
